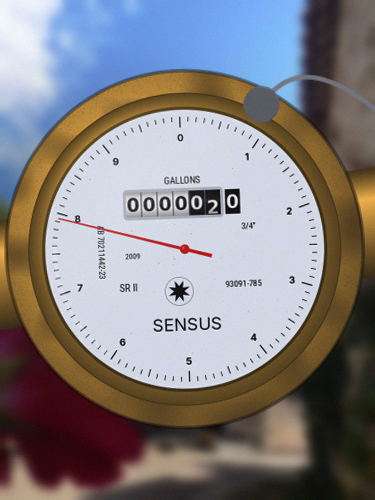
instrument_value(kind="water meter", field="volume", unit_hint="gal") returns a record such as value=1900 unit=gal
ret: value=17.9 unit=gal
